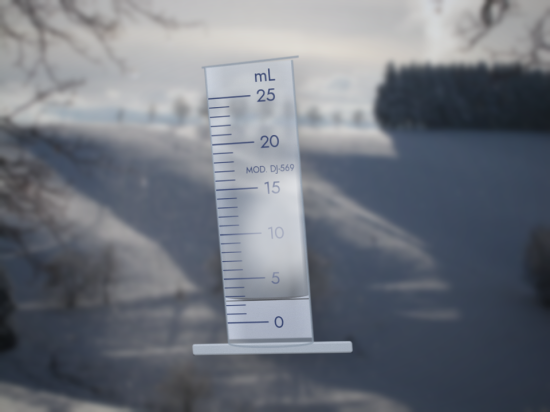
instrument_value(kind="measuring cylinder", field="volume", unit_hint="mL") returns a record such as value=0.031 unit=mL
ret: value=2.5 unit=mL
